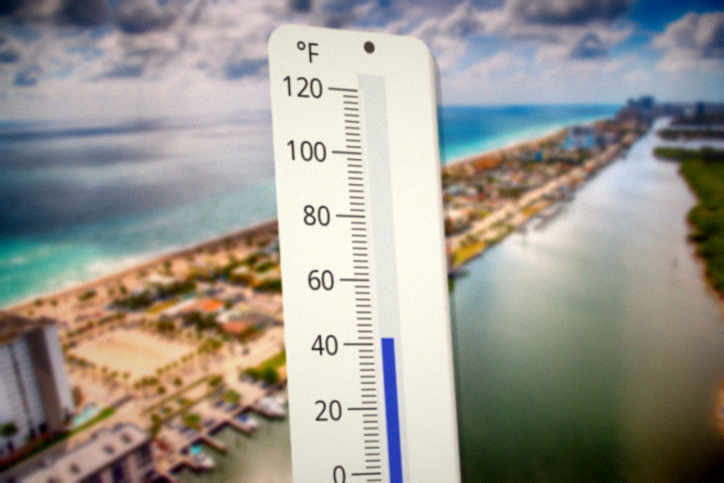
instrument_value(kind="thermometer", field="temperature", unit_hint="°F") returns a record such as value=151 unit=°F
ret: value=42 unit=°F
